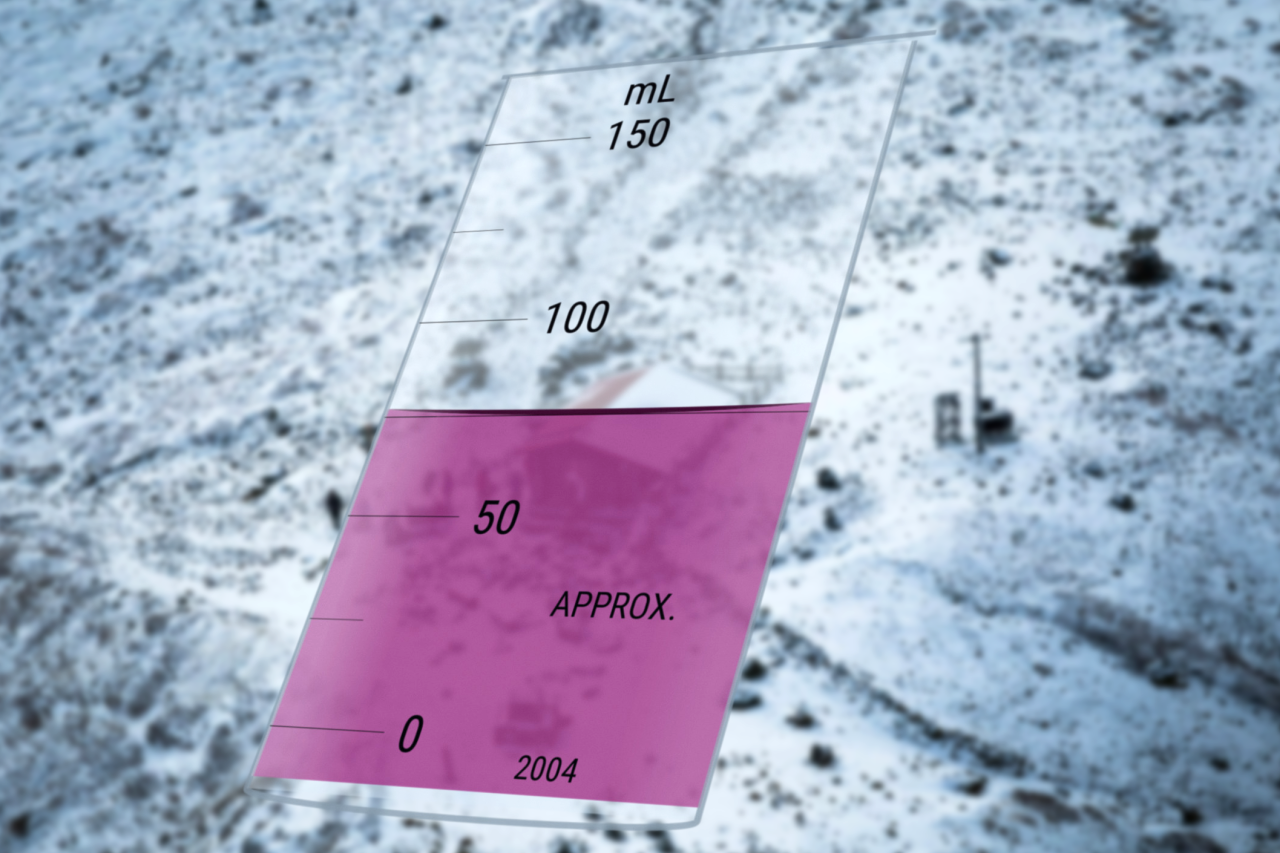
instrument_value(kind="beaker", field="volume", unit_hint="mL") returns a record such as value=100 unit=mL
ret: value=75 unit=mL
